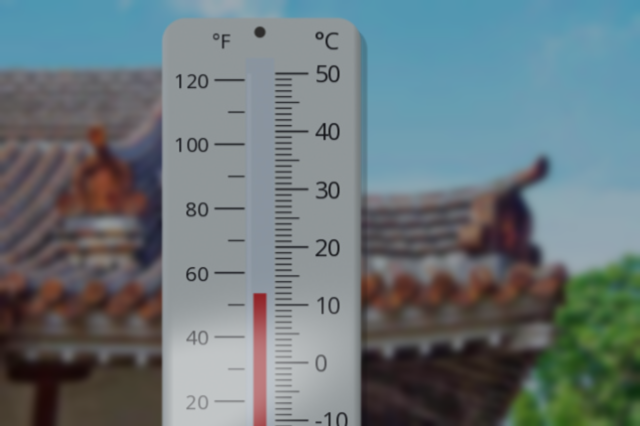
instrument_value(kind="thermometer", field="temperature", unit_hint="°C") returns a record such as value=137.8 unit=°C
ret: value=12 unit=°C
